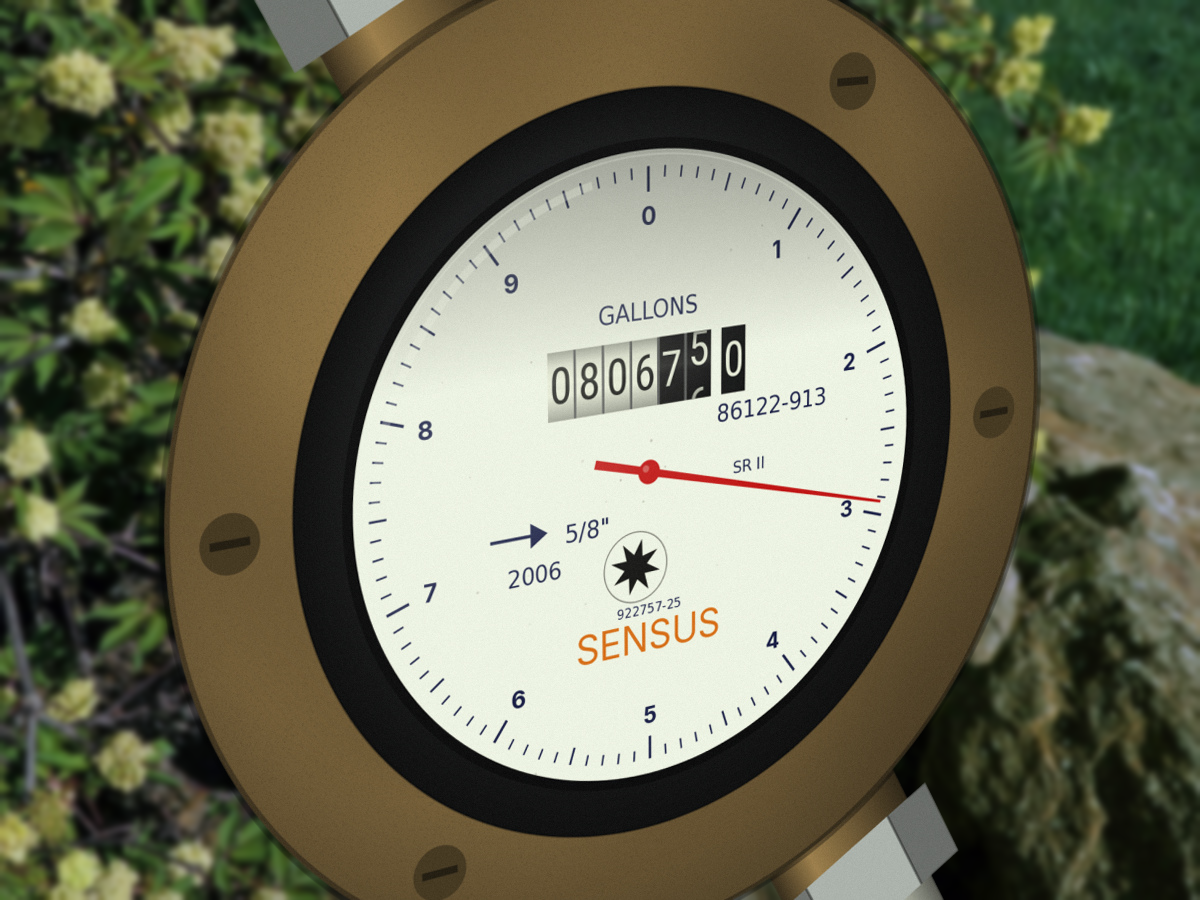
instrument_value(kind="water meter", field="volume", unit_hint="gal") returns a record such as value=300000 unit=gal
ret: value=806752.9 unit=gal
